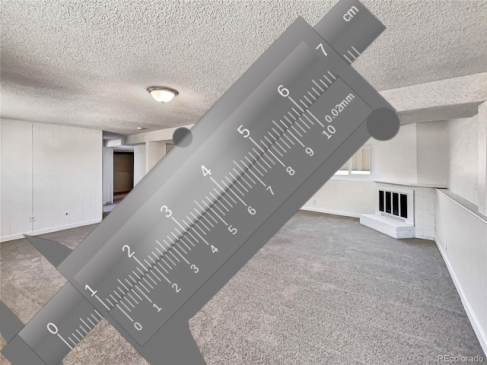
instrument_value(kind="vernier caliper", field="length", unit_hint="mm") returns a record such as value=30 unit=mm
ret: value=11.6 unit=mm
